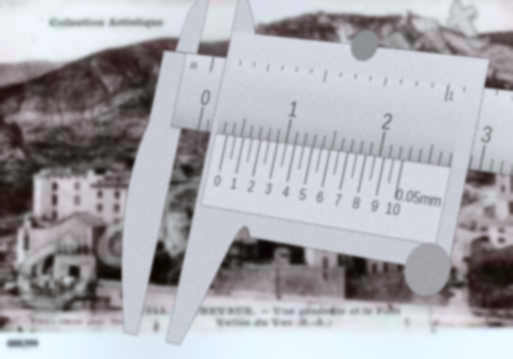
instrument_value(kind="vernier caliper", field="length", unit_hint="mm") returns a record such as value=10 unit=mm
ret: value=3.4 unit=mm
